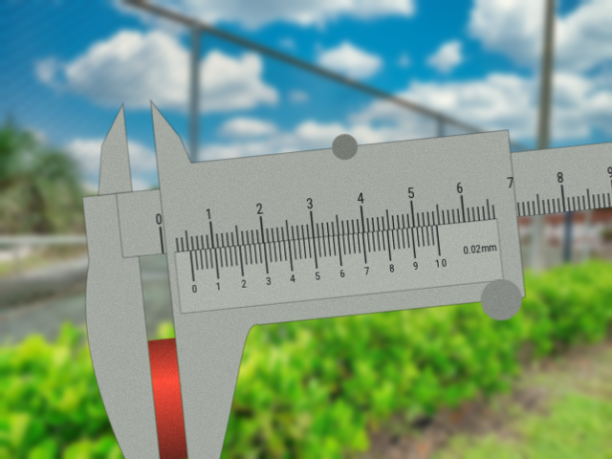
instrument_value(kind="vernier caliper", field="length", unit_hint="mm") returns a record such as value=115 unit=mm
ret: value=5.5 unit=mm
